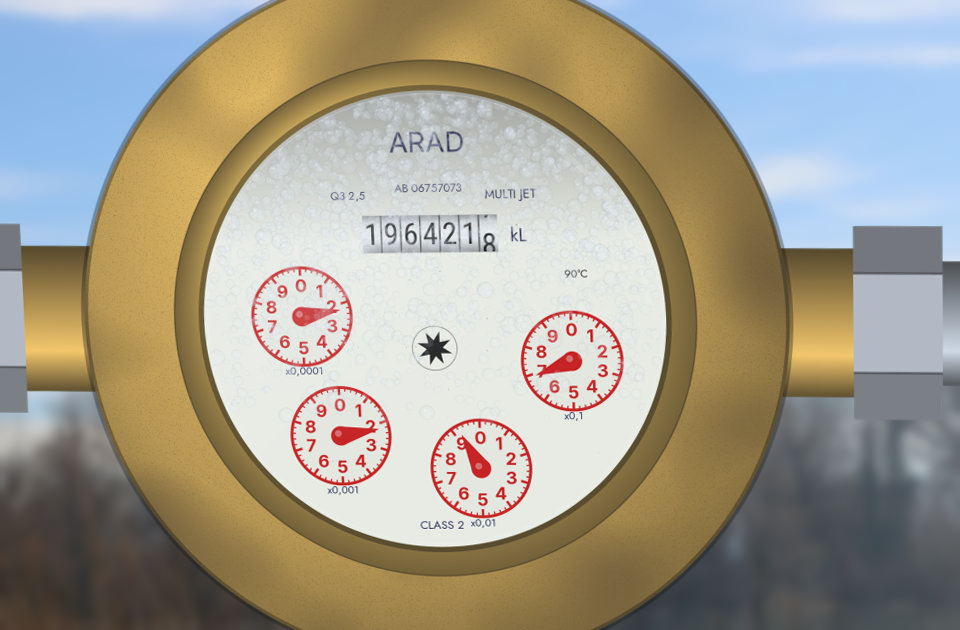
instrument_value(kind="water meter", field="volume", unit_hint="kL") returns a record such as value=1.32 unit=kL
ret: value=1964217.6922 unit=kL
